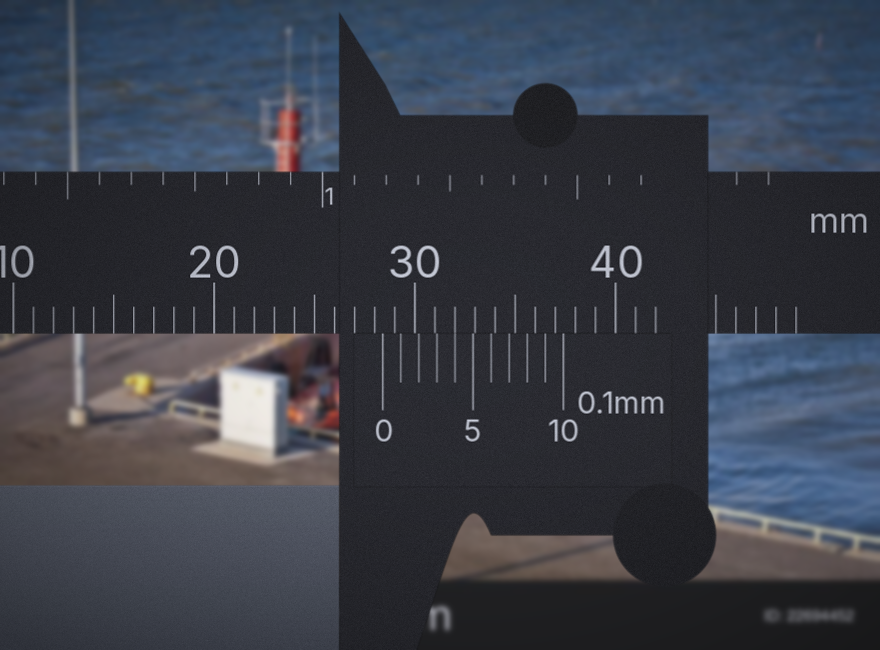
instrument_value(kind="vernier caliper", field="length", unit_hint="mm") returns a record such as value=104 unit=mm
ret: value=28.4 unit=mm
